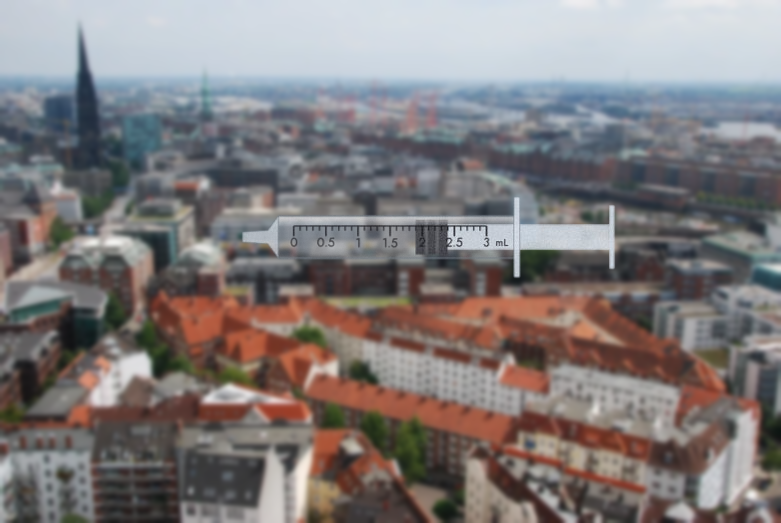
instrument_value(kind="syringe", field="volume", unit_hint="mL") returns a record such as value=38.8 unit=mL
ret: value=1.9 unit=mL
